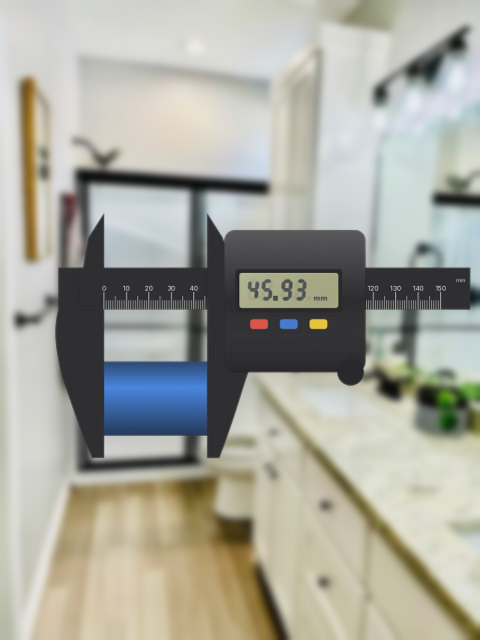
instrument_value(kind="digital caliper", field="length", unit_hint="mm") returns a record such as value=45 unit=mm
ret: value=45.93 unit=mm
